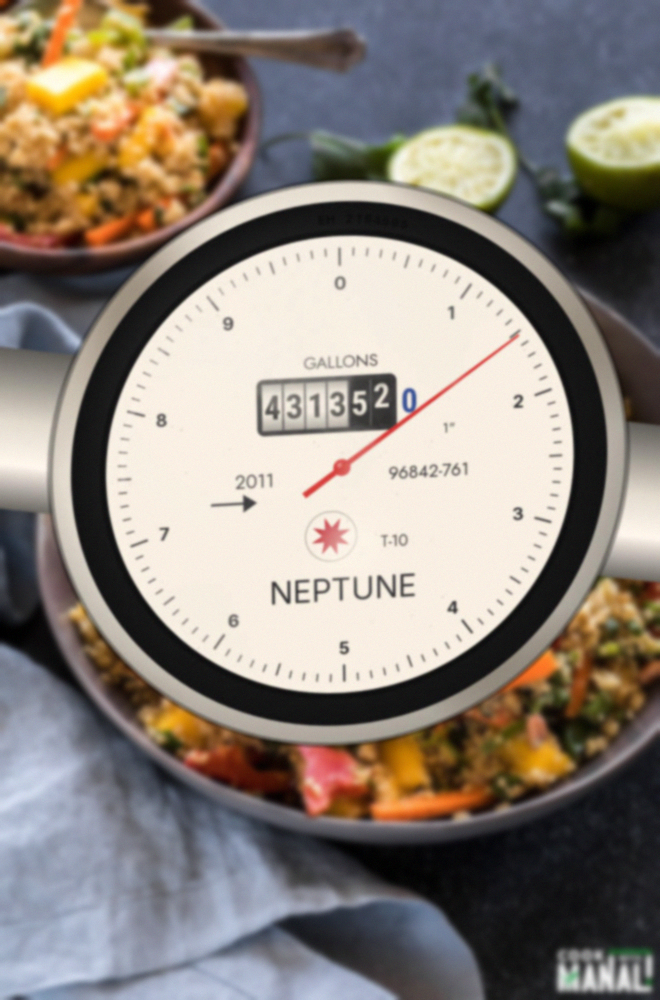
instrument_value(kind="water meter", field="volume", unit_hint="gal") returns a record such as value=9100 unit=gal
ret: value=4313521.5 unit=gal
